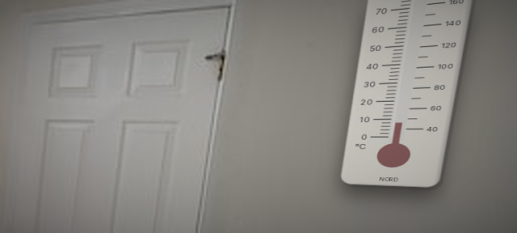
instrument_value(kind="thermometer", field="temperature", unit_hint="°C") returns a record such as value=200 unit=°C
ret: value=8 unit=°C
